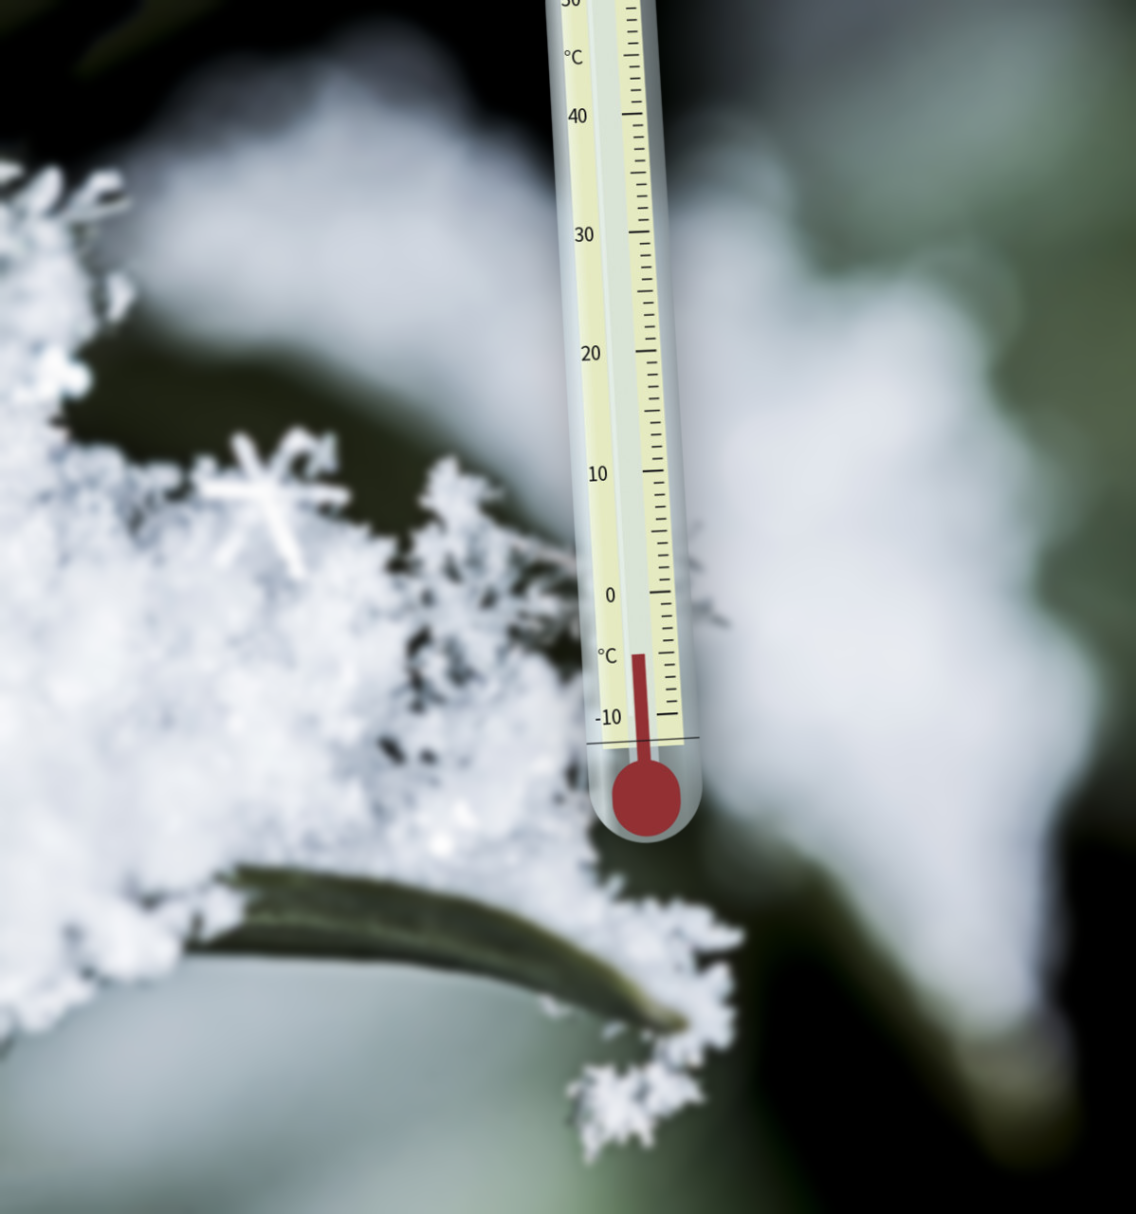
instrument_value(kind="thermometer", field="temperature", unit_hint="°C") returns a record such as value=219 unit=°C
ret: value=-5 unit=°C
